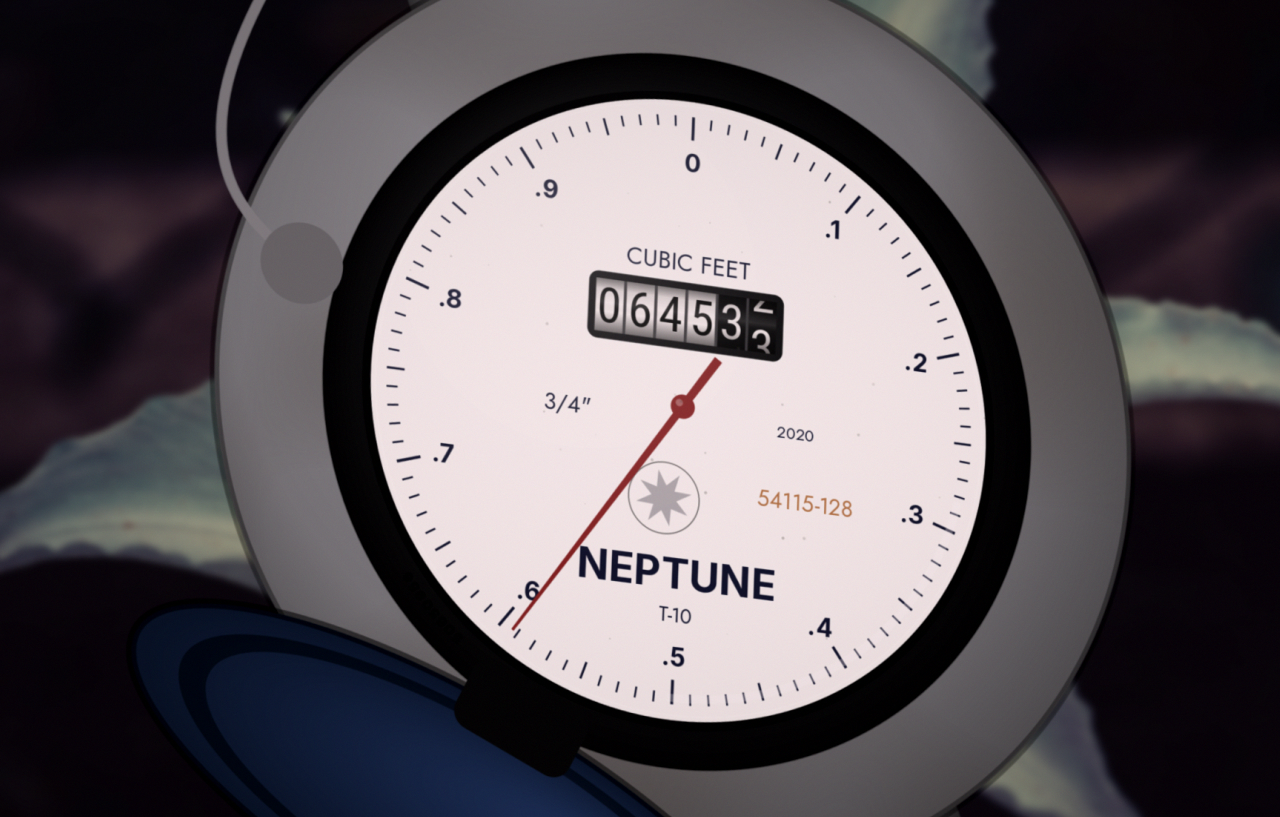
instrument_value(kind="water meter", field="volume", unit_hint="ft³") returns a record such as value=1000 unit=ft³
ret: value=64532.59 unit=ft³
